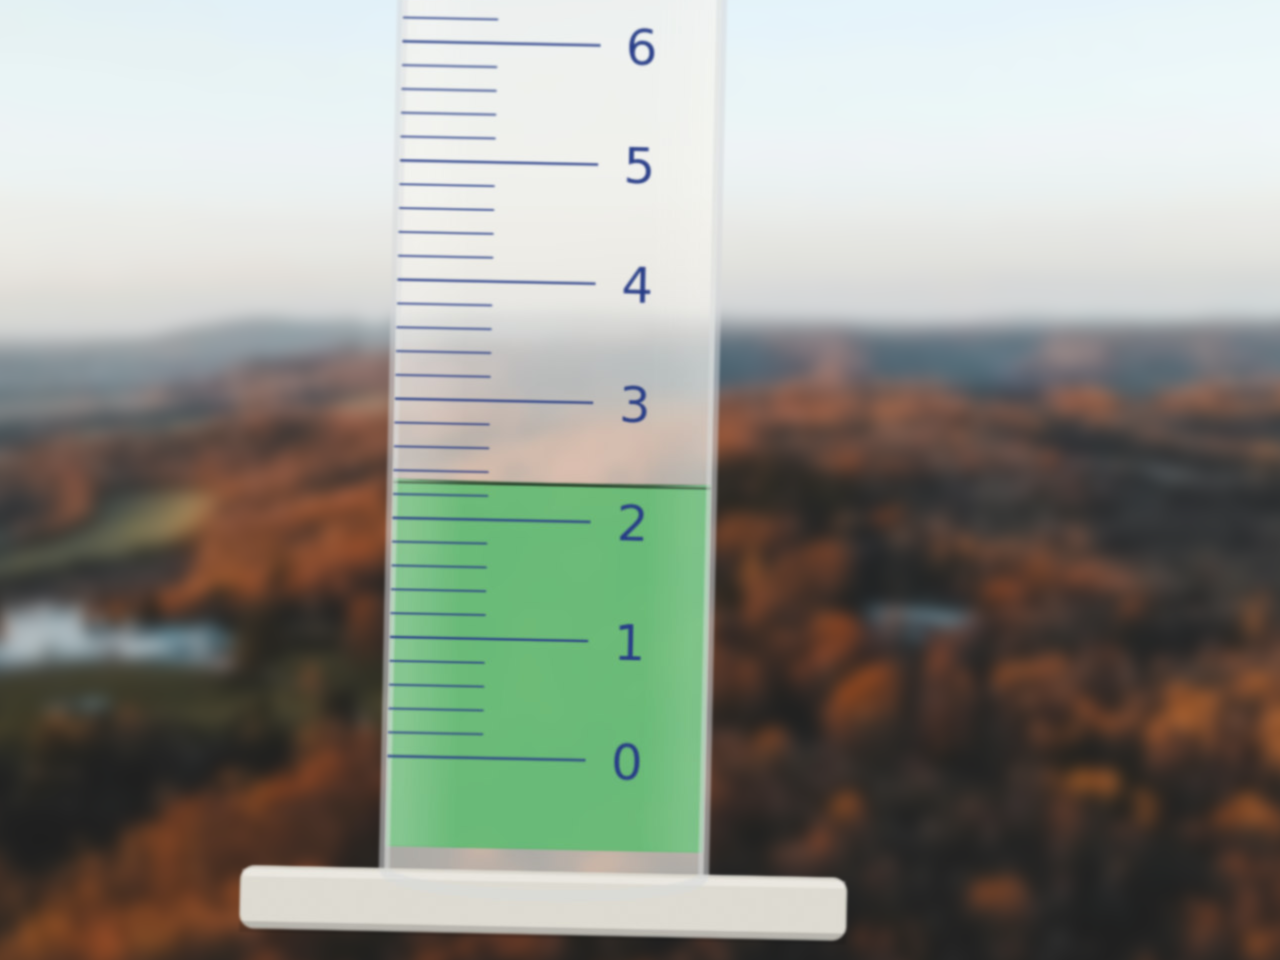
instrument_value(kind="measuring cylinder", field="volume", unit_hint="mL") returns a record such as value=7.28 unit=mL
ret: value=2.3 unit=mL
